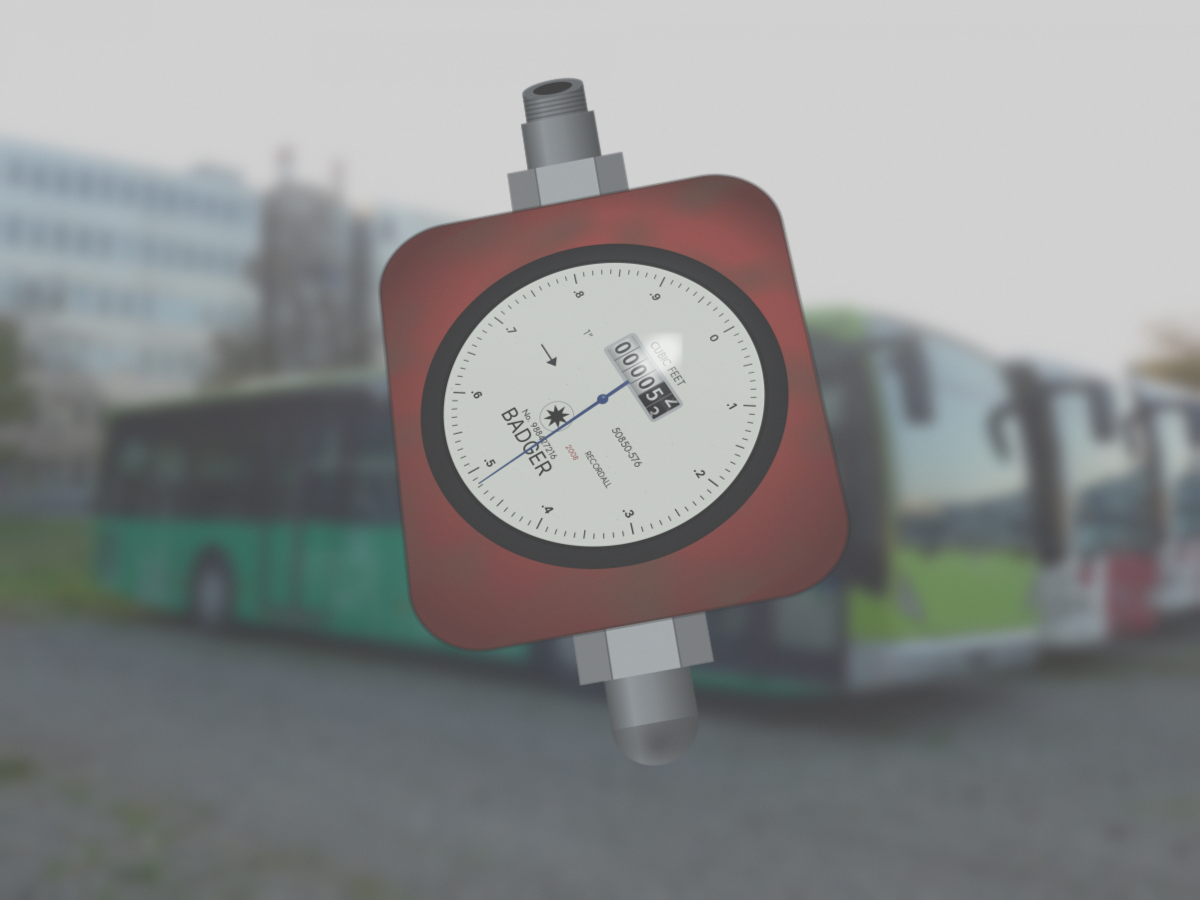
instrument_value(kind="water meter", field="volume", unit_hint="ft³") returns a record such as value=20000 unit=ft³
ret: value=52.48 unit=ft³
